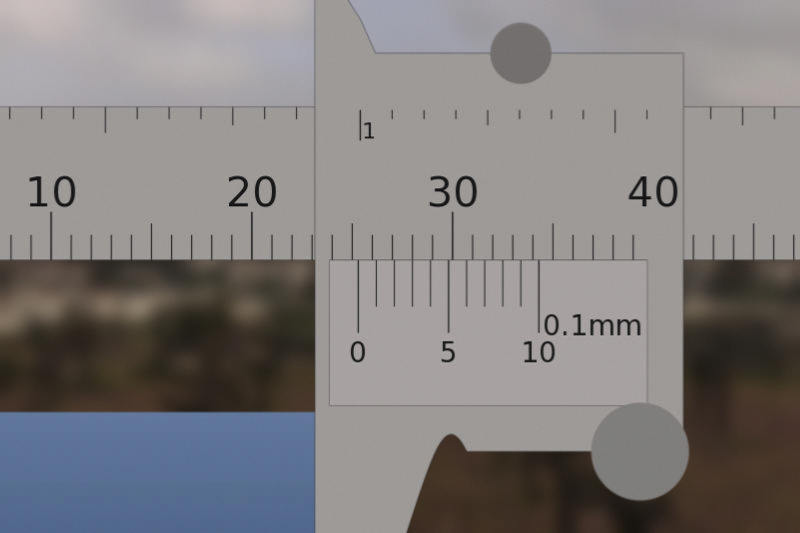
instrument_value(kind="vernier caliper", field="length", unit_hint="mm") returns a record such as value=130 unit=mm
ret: value=25.3 unit=mm
